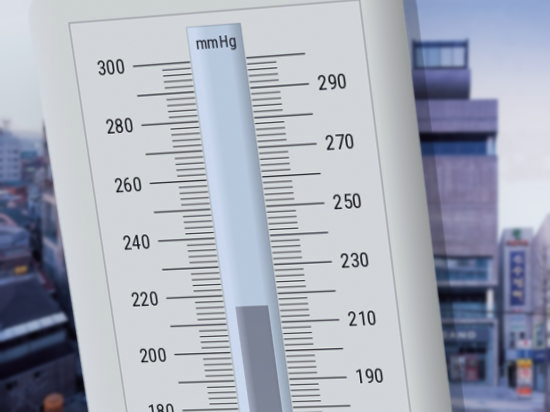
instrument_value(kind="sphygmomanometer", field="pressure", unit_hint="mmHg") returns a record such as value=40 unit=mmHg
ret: value=216 unit=mmHg
